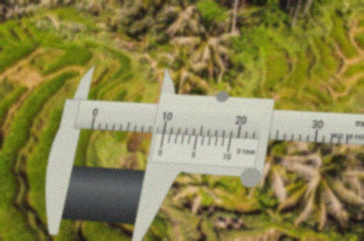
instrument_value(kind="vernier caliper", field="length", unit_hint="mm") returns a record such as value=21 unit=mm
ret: value=10.0 unit=mm
